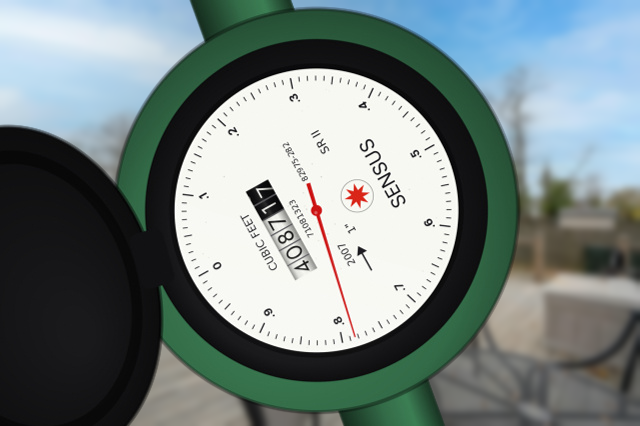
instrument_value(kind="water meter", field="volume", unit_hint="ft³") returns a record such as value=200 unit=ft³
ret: value=408716.78 unit=ft³
